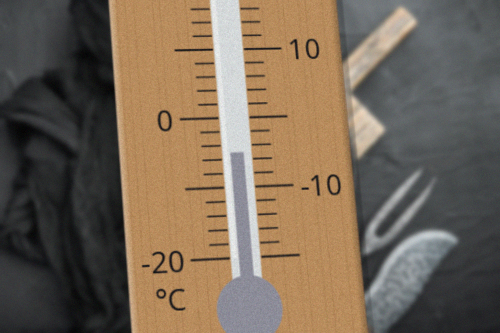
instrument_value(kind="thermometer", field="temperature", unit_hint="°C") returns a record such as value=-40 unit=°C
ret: value=-5 unit=°C
